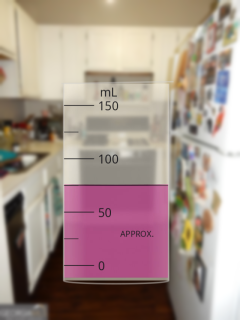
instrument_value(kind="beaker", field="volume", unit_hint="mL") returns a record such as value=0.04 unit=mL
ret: value=75 unit=mL
